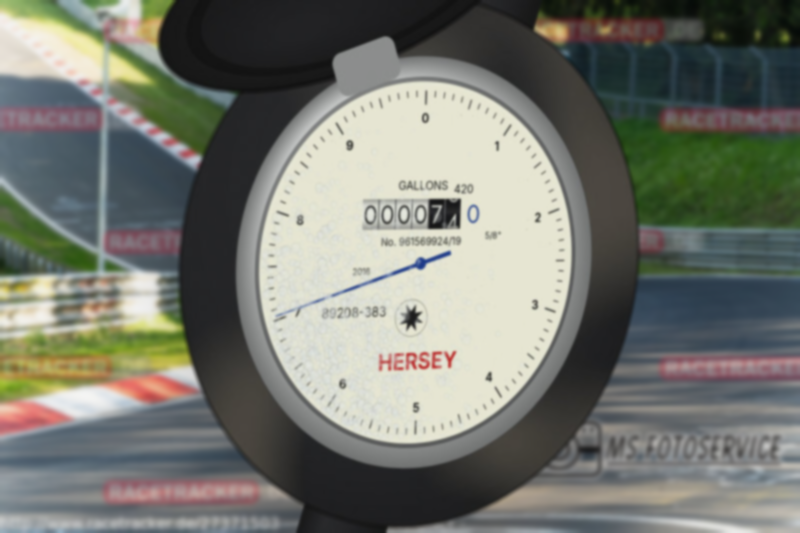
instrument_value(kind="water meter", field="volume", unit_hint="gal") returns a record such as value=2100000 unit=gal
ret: value=737.0 unit=gal
